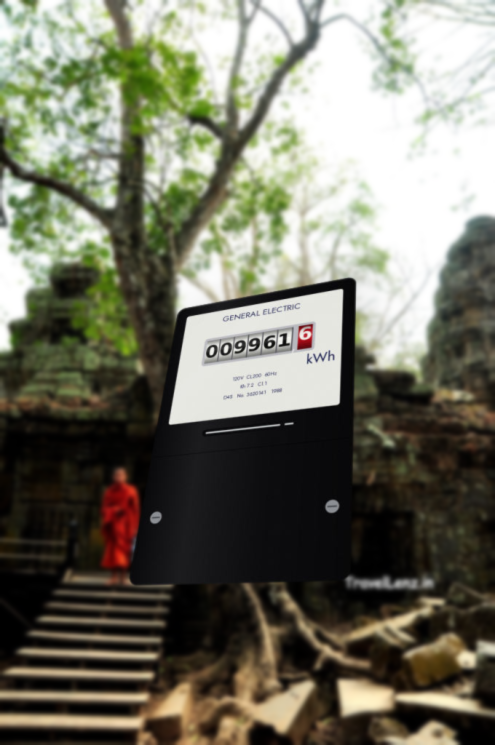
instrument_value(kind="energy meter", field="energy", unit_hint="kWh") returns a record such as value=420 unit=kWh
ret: value=9961.6 unit=kWh
